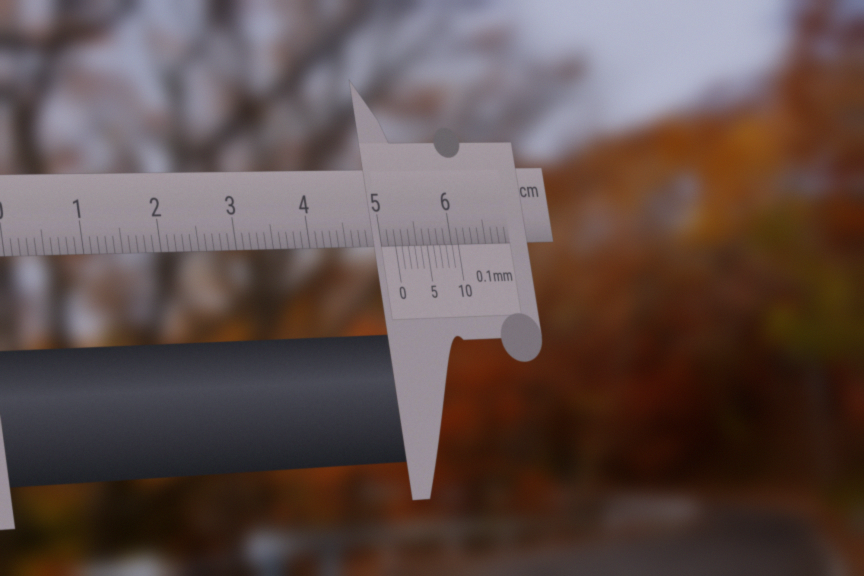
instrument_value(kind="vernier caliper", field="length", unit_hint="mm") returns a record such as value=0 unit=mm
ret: value=52.0 unit=mm
